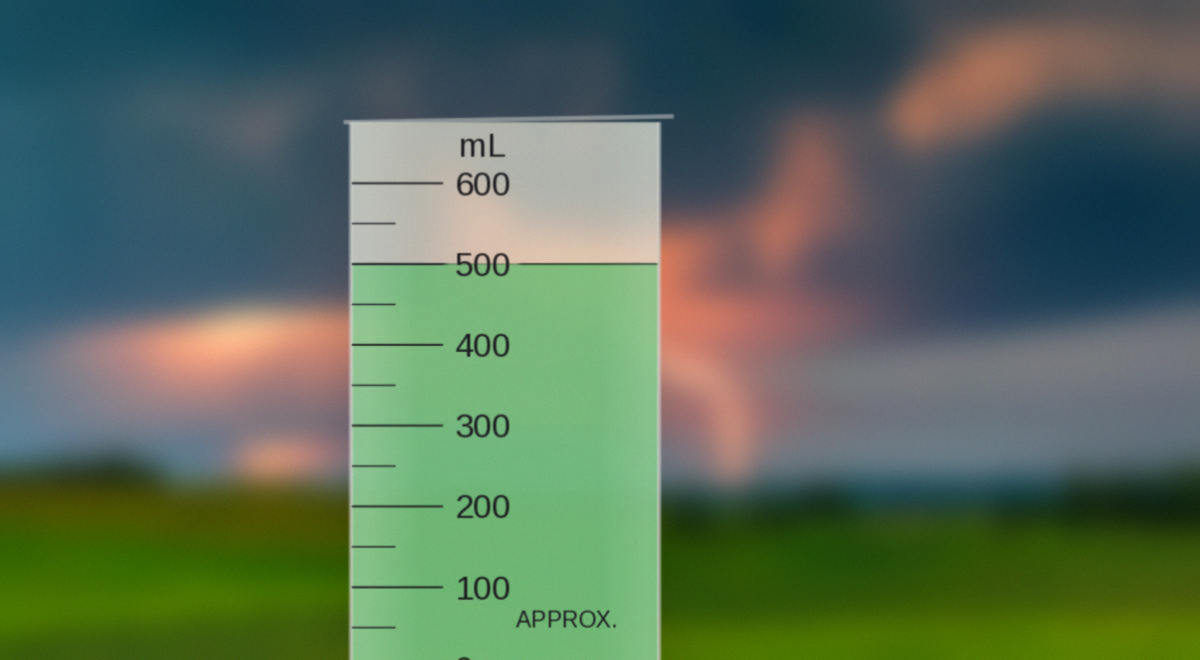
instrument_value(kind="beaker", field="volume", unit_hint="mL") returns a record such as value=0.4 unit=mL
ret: value=500 unit=mL
